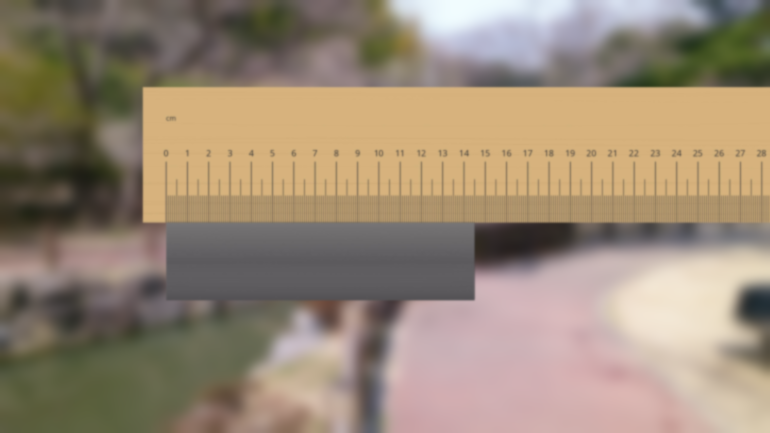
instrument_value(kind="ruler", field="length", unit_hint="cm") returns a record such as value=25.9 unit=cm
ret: value=14.5 unit=cm
